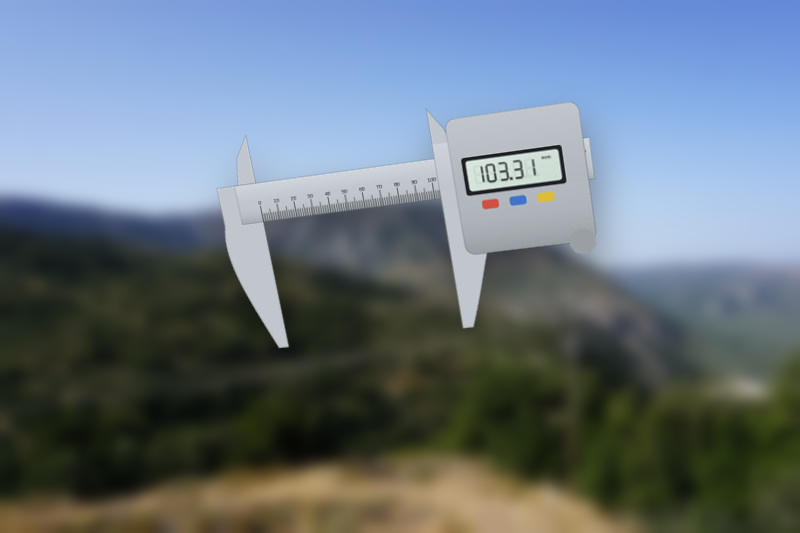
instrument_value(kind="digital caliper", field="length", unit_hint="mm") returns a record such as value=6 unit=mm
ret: value=103.31 unit=mm
